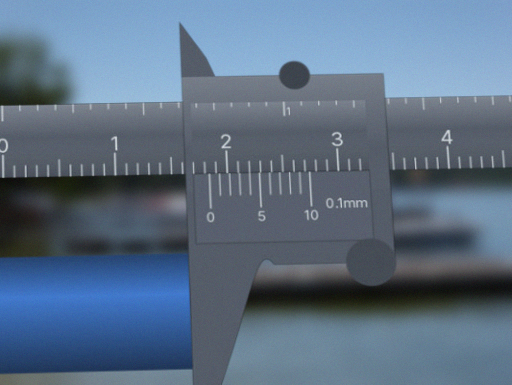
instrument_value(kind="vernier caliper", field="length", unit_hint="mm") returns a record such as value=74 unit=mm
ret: value=18.4 unit=mm
